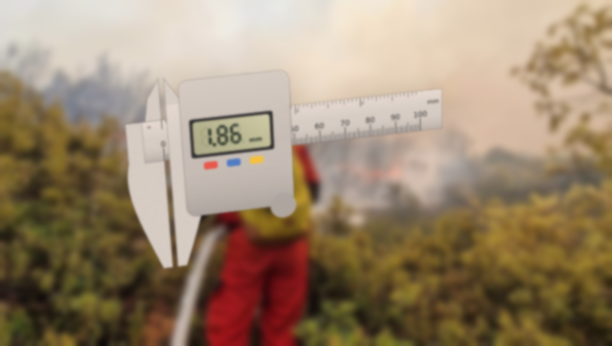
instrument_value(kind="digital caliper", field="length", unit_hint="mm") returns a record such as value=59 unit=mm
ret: value=1.86 unit=mm
